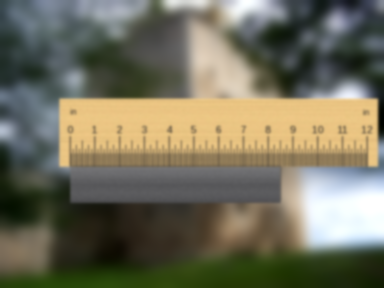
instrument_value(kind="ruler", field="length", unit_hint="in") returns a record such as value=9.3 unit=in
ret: value=8.5 unit=in
